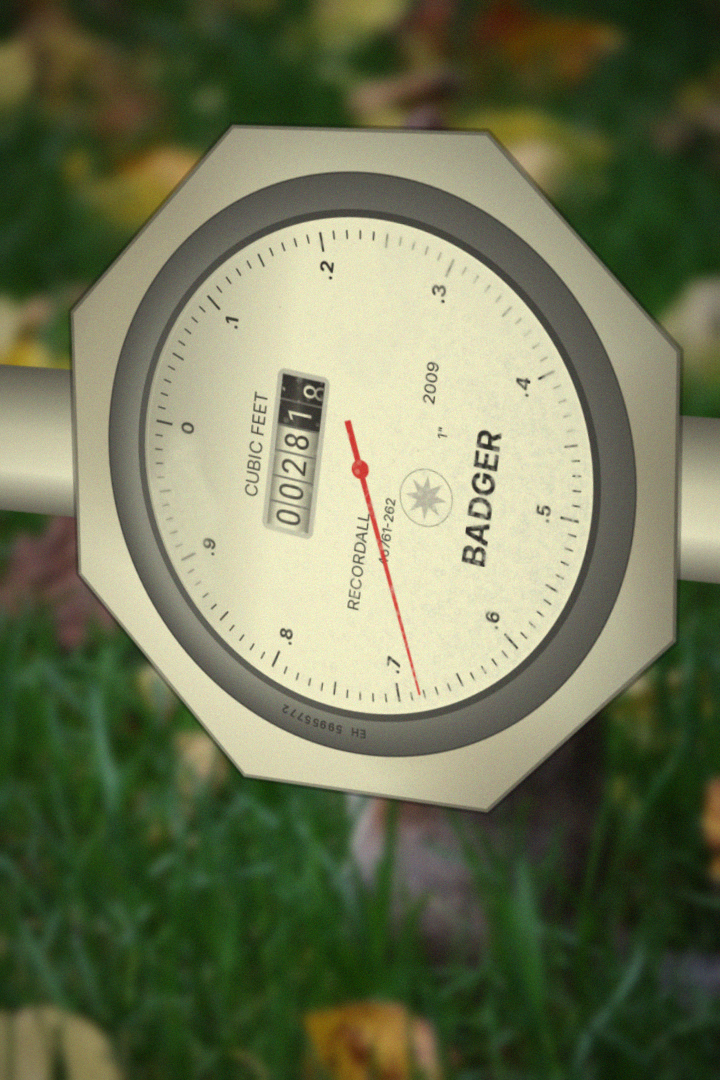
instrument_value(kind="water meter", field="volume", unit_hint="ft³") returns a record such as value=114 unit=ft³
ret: value=2817.68 unit=ft³
